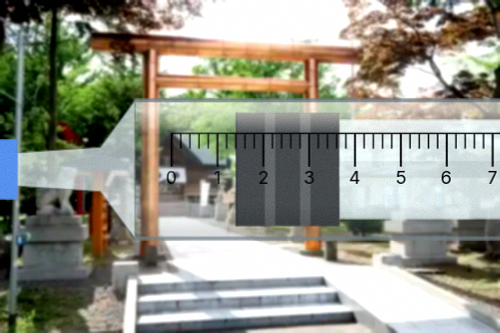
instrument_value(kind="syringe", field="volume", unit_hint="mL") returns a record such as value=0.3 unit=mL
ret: value=1.4 unit=mL
